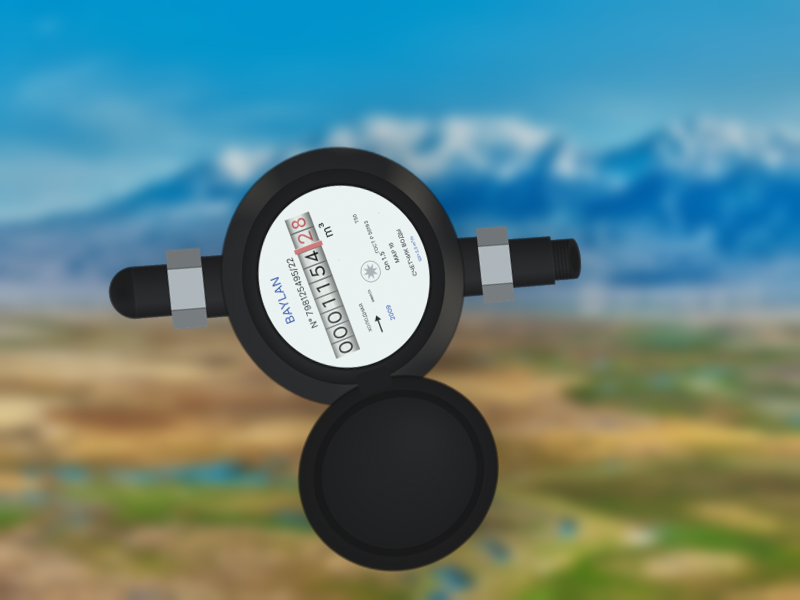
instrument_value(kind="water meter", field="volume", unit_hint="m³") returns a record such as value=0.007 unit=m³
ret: value=1154.28 unit=m³
